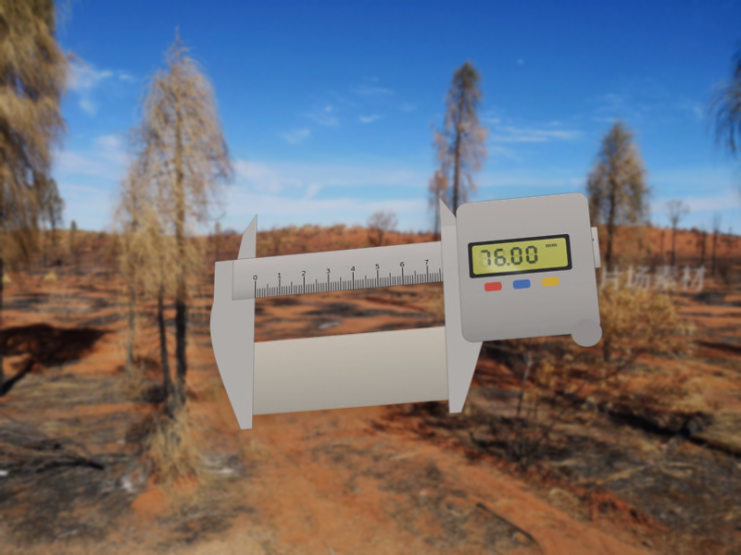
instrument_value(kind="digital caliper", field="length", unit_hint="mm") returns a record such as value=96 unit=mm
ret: value=76.00 unit=mm
